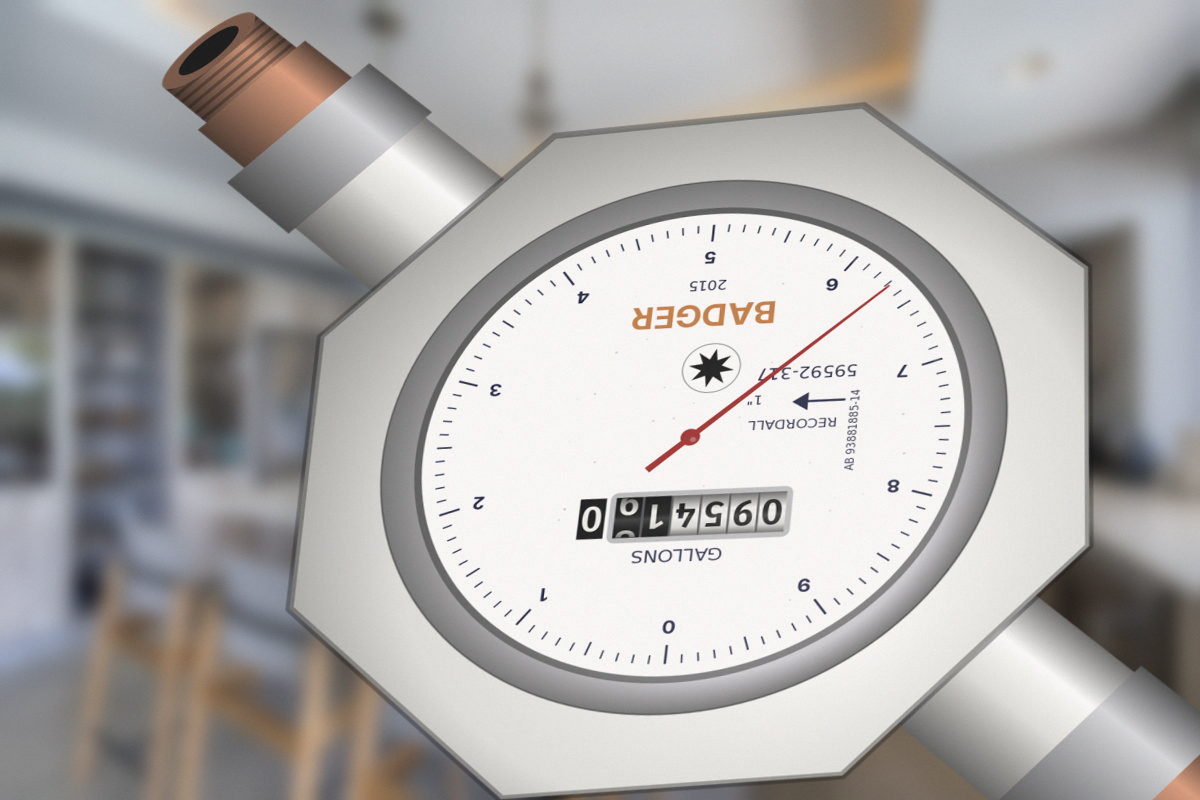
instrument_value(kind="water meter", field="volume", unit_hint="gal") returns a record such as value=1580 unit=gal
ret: value=954186.3 unit=gal
